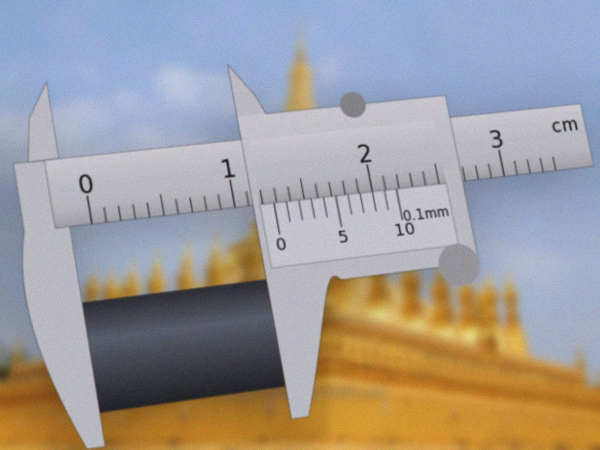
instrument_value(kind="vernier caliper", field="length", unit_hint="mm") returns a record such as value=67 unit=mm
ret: value=12.8 unit=mm
